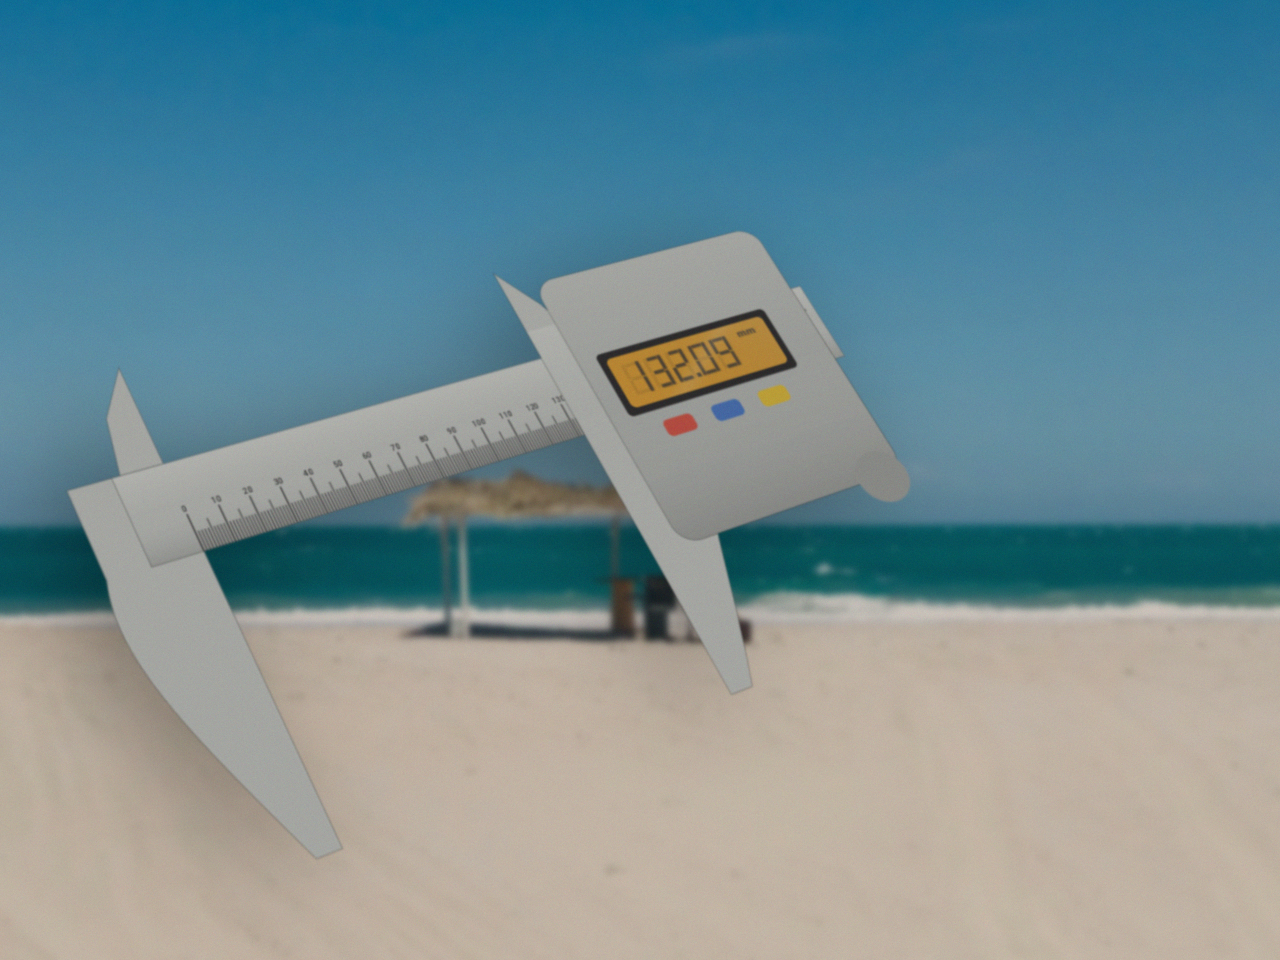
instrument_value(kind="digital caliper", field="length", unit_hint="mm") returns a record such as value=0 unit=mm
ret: value=132.09 unit=mm
